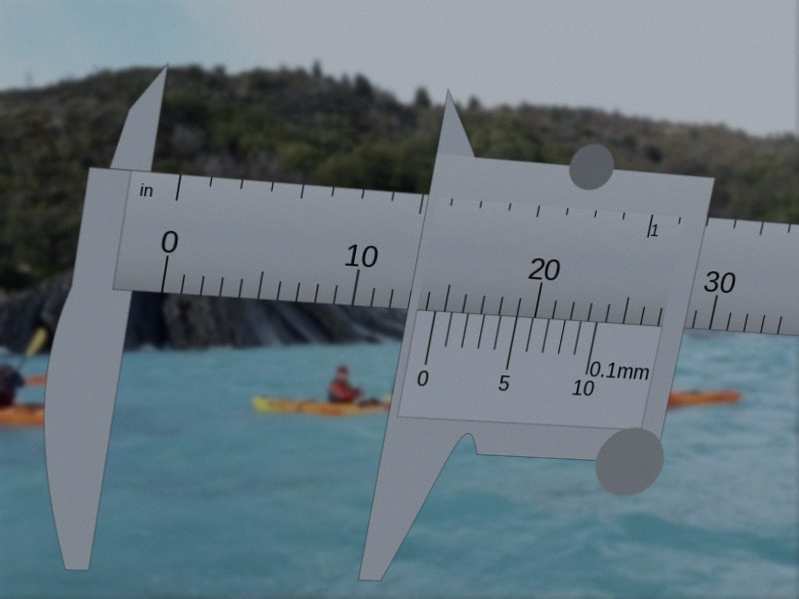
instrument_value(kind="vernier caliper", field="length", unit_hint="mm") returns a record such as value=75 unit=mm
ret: value=14.5 unit=mm
